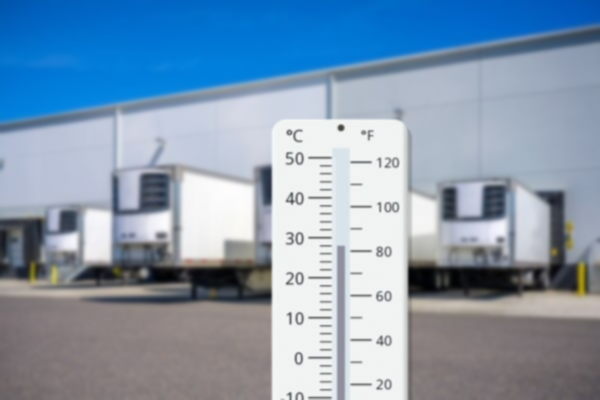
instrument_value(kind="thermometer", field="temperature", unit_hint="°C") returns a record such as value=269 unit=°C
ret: value=28 unit=°C
